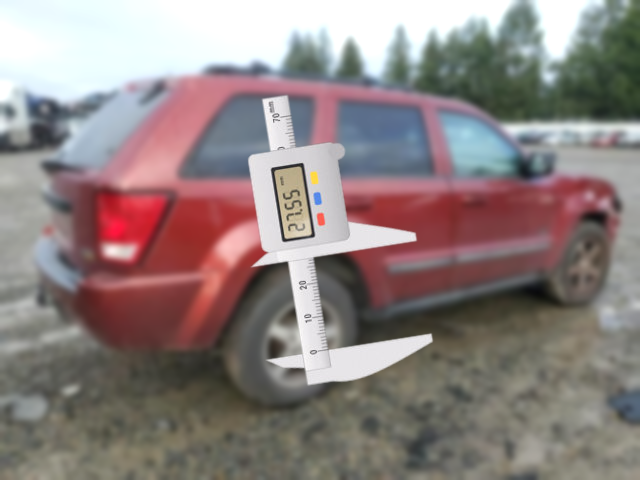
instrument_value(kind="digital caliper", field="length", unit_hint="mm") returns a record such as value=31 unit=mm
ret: value=27.55 unit=mm
